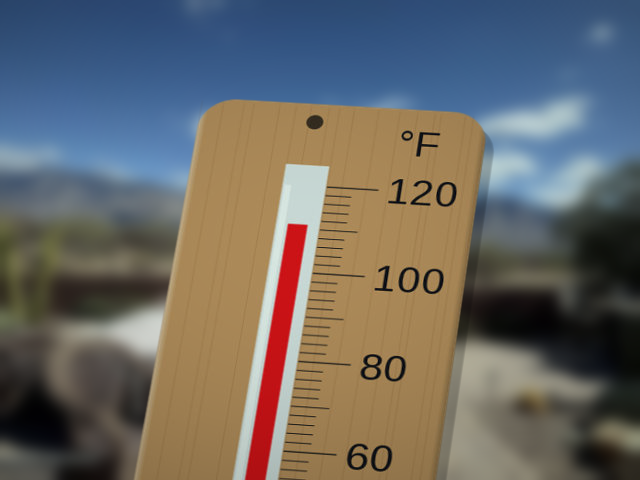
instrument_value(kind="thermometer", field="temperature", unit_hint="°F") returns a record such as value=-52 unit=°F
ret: value=111 unit=°F
